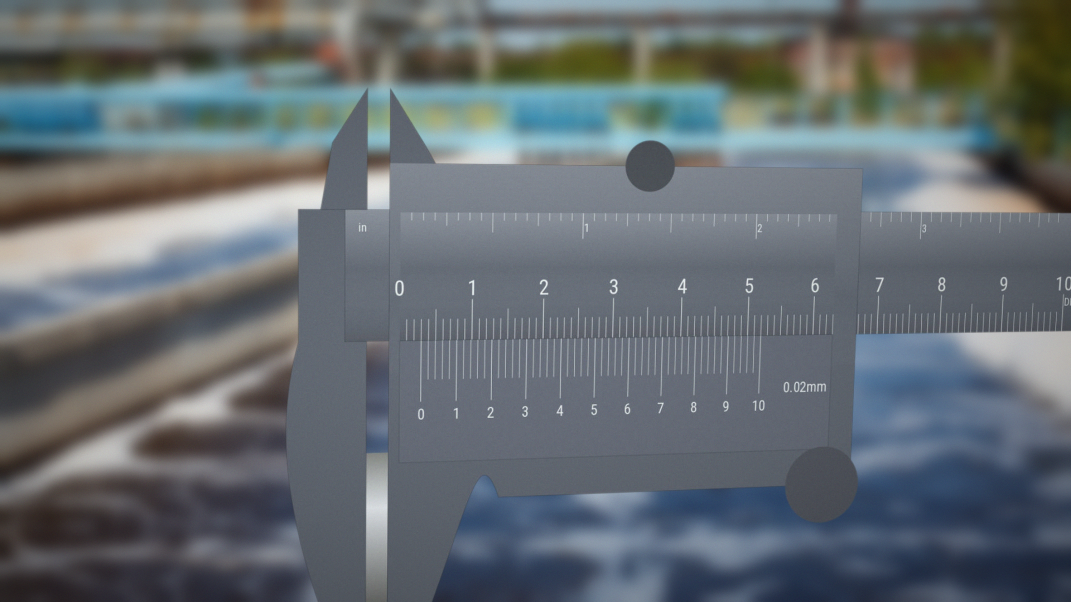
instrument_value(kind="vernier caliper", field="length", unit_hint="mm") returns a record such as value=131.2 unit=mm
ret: value=3.0 unit=mm
